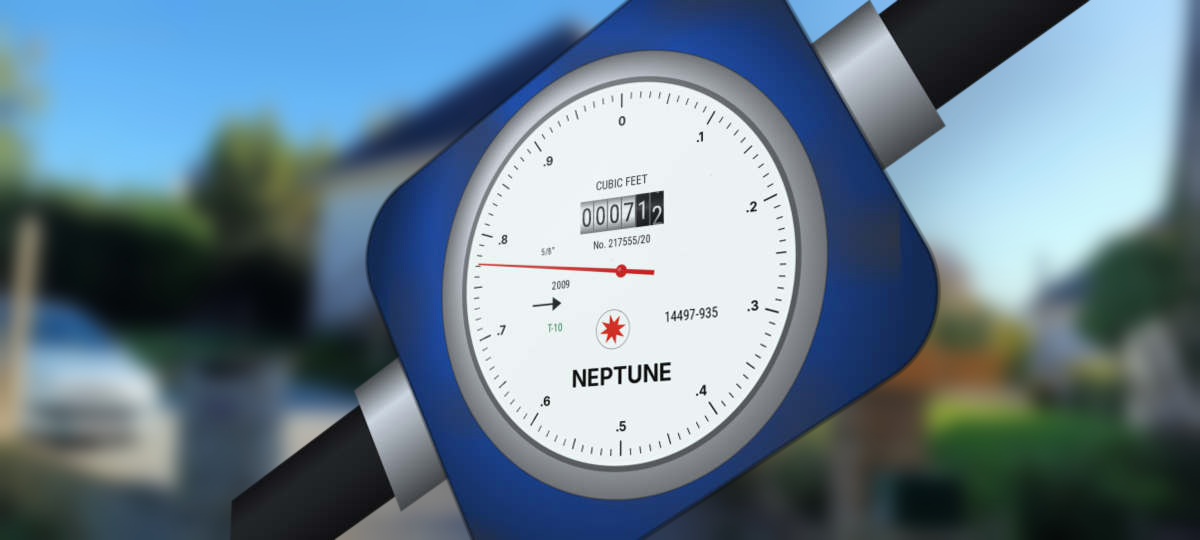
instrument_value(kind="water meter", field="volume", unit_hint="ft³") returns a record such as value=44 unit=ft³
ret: value=711.77 unit=ft³
